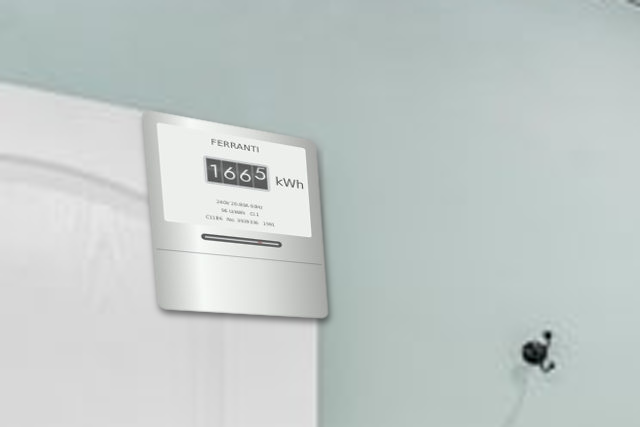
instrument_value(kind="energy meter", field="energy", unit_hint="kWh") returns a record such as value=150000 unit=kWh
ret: value=1665 unit=kWh
